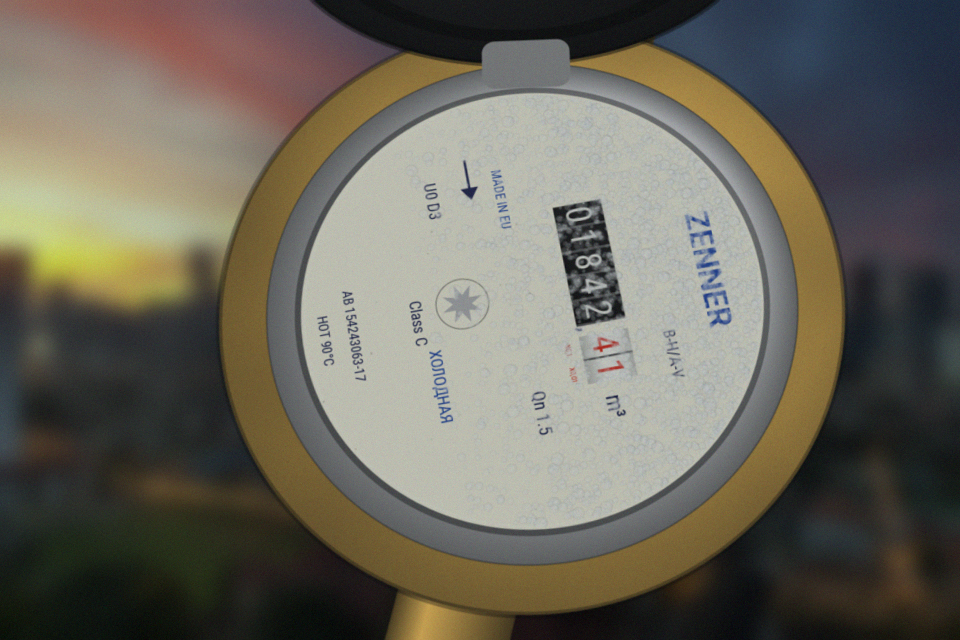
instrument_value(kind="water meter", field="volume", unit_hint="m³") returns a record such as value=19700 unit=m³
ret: value=1842.41 unit=m³
